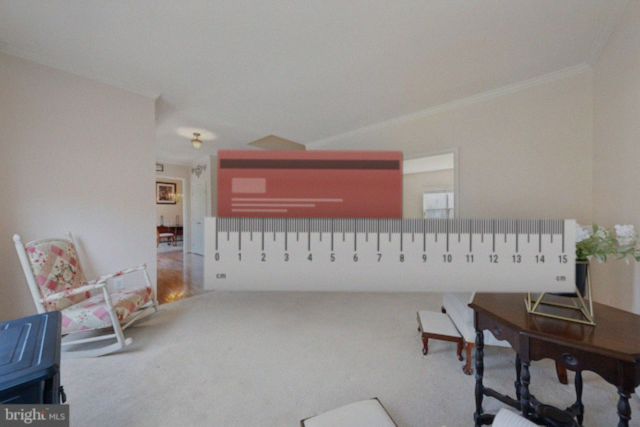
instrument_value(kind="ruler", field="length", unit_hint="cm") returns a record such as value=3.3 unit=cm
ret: value=8 unit=cm
